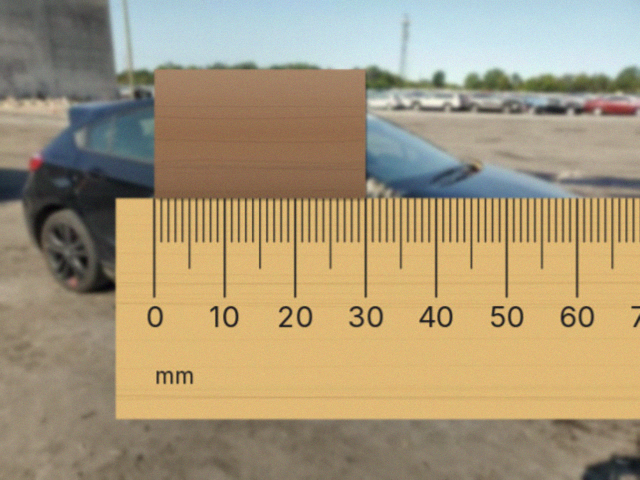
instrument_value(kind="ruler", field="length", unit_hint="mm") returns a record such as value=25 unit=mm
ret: value=30 unit=mm
